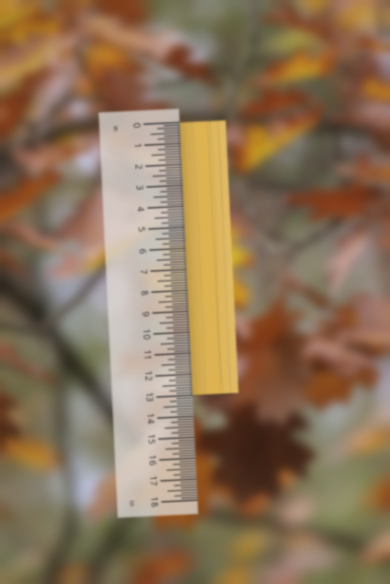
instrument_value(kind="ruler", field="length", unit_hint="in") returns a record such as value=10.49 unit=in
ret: value=13 unit=in
